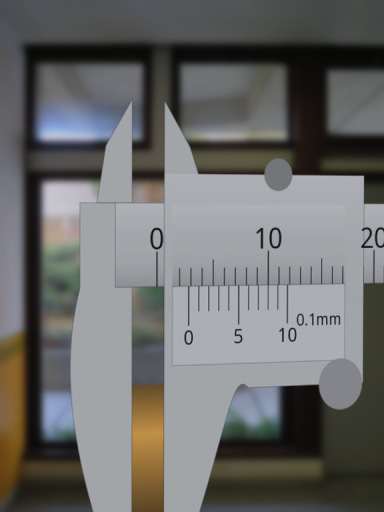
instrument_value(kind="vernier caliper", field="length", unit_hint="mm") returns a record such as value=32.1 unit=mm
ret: value=2.8 unit=mm
